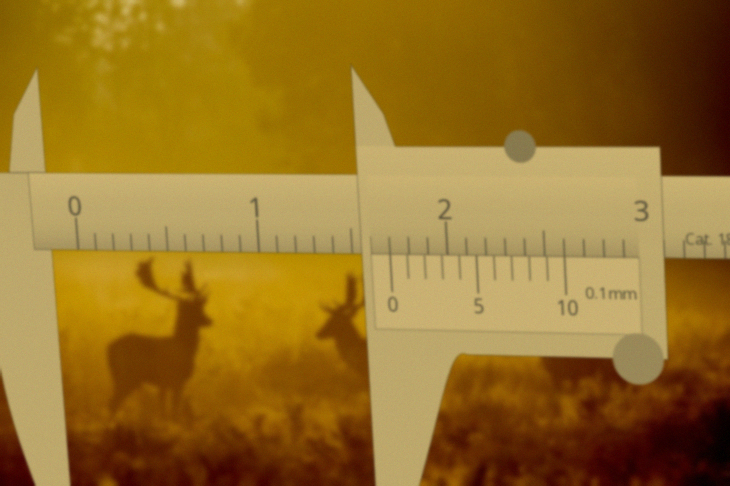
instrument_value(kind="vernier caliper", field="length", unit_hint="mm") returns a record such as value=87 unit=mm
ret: value=17.0 unit=mm
